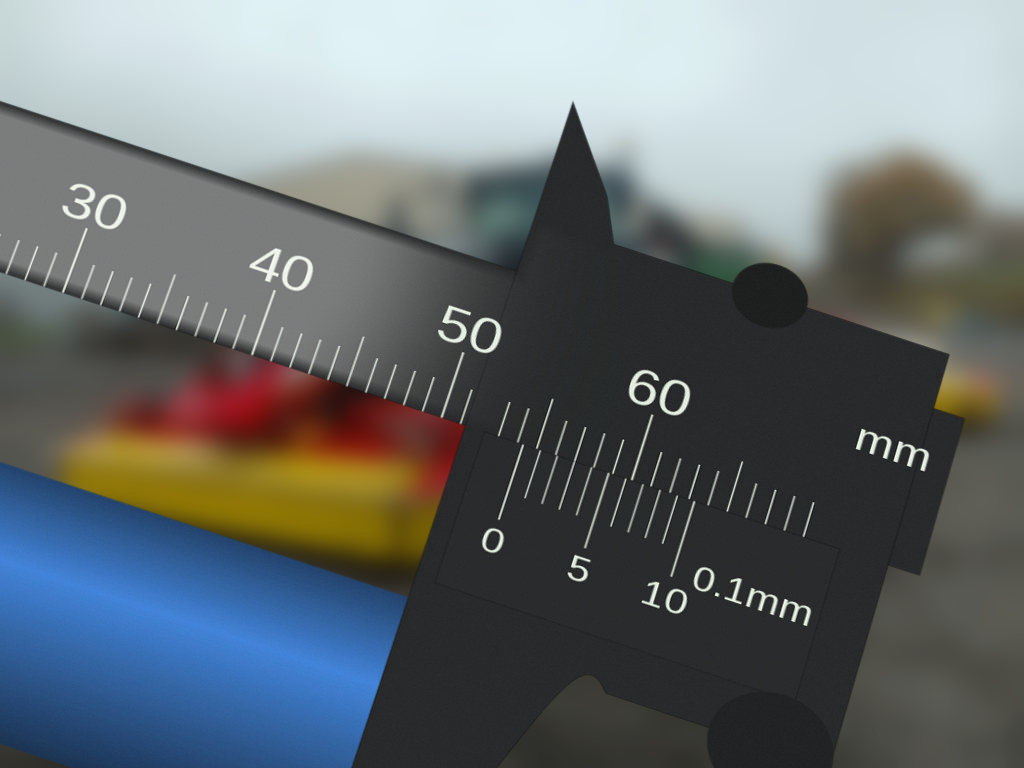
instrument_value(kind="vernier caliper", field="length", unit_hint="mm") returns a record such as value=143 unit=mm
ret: value=54.3 unit=mm
